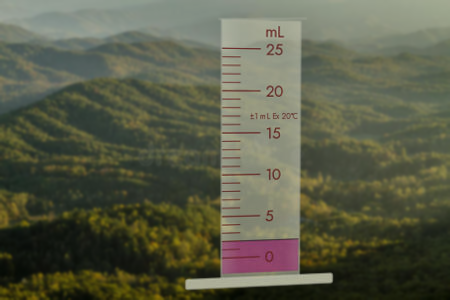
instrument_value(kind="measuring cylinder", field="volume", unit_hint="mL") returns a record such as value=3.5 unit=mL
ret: value=2 unit=mL
